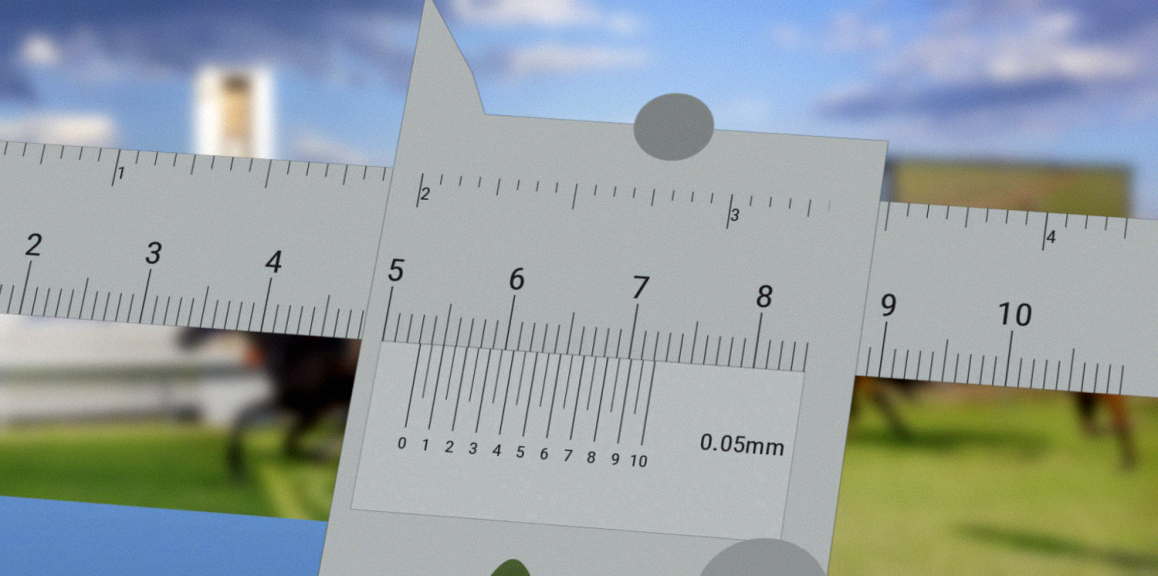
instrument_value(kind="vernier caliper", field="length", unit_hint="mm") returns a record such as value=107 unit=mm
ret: value=53.1 unit=mm
